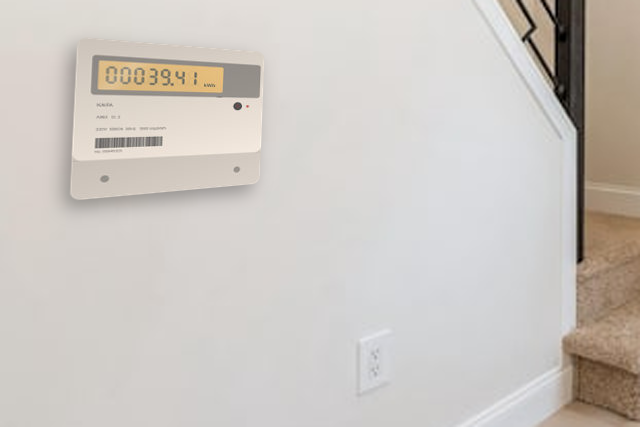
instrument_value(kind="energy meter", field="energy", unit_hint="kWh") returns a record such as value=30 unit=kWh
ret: value=39.41 unit=kWh
